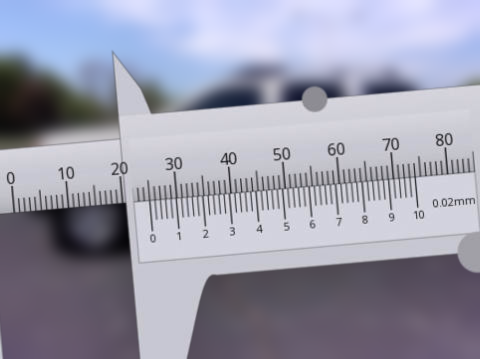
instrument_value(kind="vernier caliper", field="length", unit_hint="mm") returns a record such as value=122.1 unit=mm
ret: value=25.0 unit=mm
